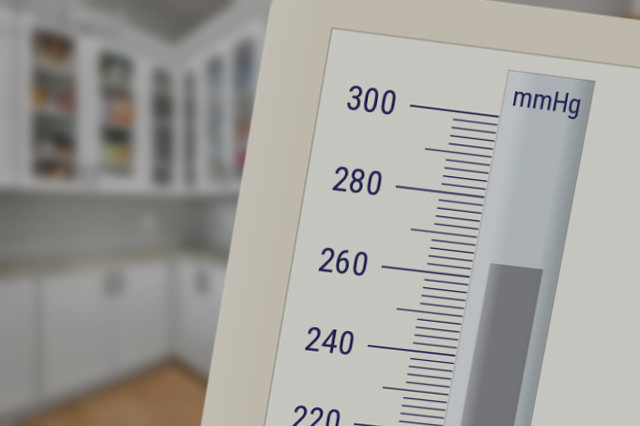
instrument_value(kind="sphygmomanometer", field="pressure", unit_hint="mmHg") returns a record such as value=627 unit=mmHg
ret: value=264 unit=mmHg
